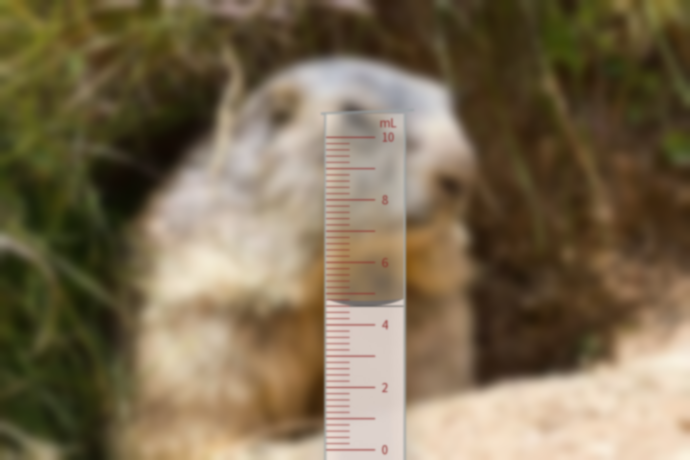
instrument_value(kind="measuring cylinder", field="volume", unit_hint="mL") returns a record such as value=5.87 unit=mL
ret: value=4.6 unit=mL
